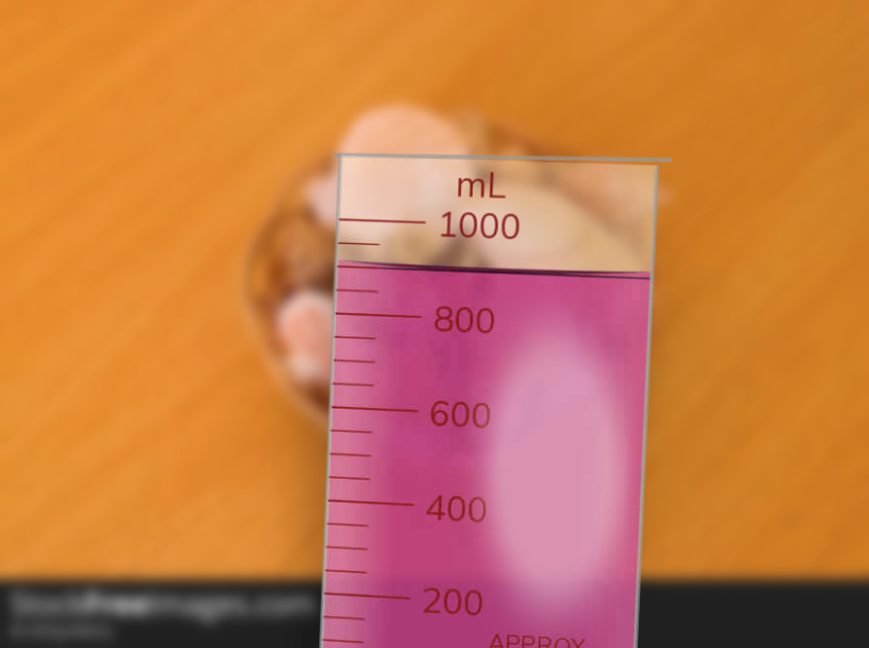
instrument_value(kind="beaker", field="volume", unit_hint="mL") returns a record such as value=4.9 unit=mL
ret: value=900 unit=mL
